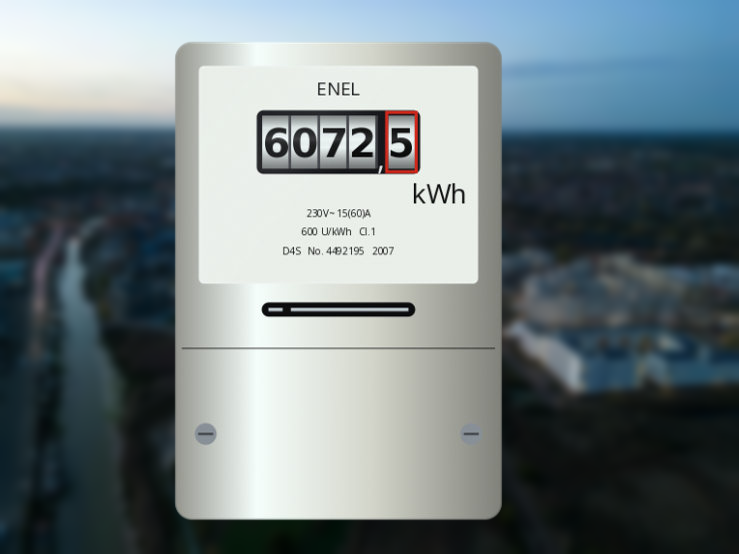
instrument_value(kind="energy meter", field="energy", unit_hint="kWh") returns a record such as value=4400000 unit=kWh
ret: value=6072.5 unit=kWh
